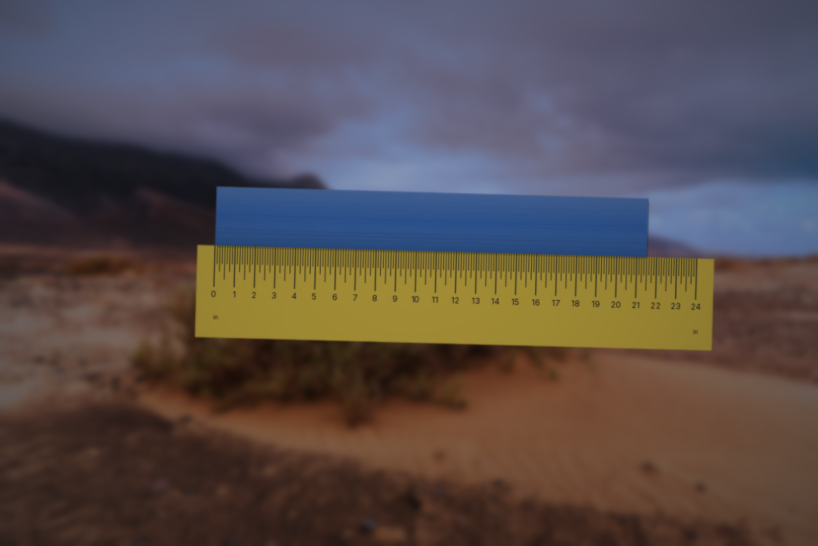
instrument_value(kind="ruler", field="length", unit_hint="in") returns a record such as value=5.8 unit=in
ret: value=21.5 unit=in
